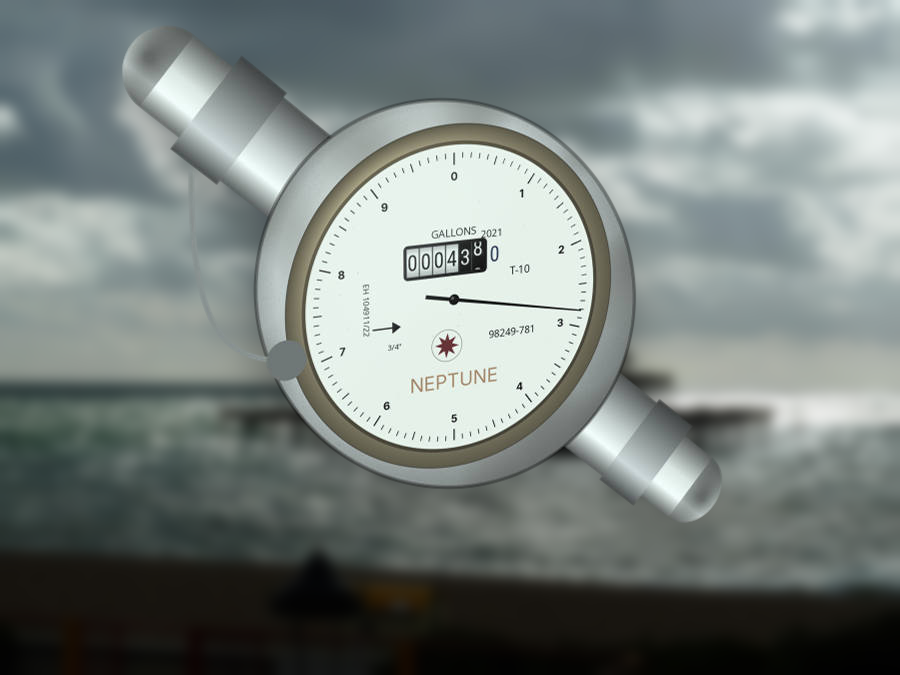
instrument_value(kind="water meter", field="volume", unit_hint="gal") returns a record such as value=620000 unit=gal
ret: value=4382.8 unit=gal
